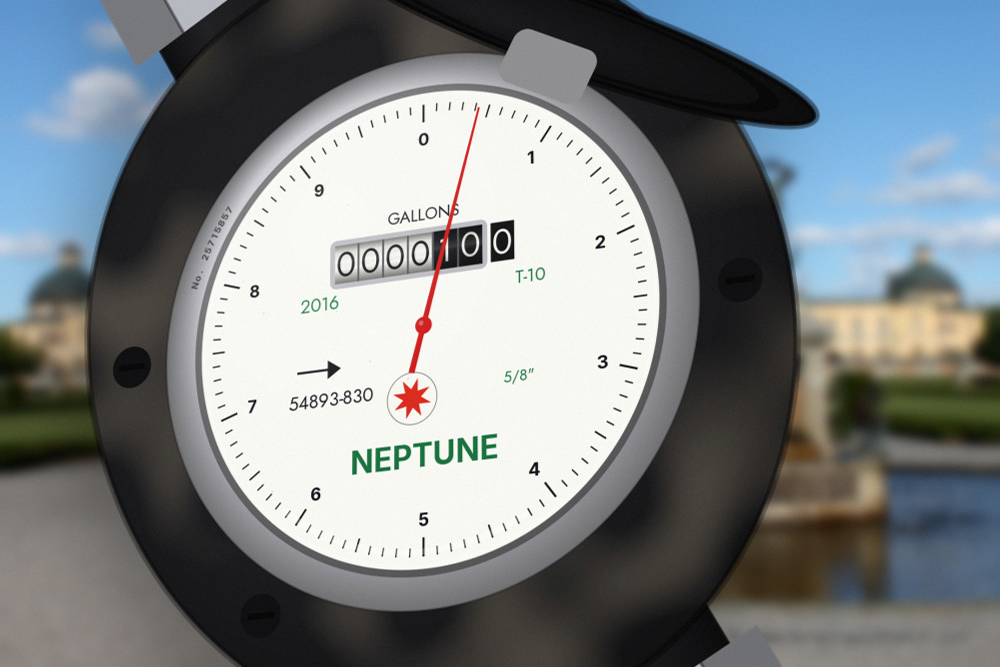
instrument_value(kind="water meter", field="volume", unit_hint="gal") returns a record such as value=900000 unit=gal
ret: value=100.4 unit=gal
